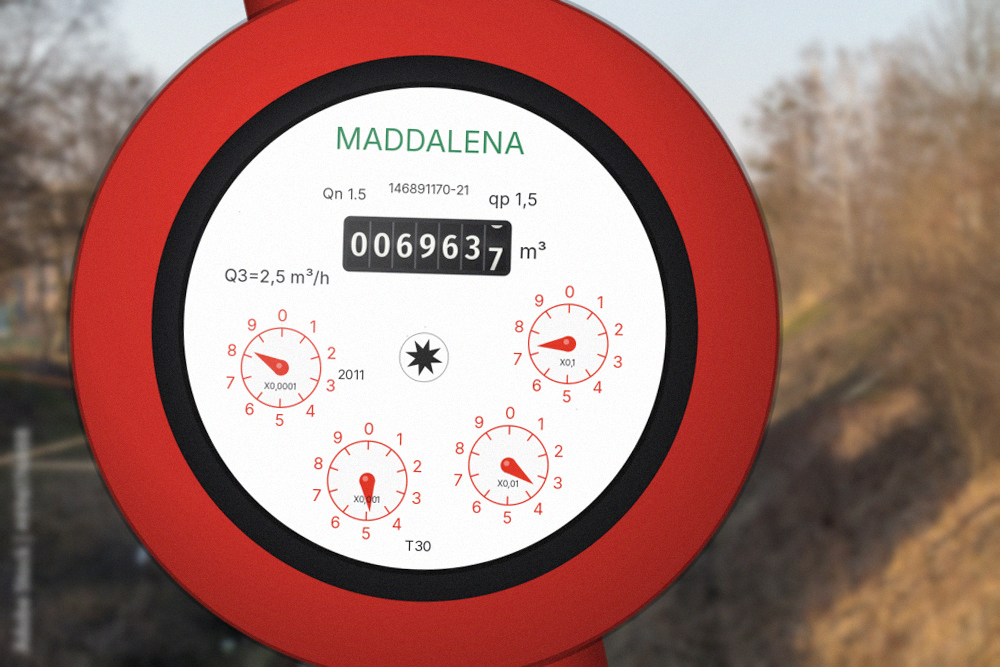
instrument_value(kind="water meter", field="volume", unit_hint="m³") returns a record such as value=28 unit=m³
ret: value=69636.7348 unit=m³
